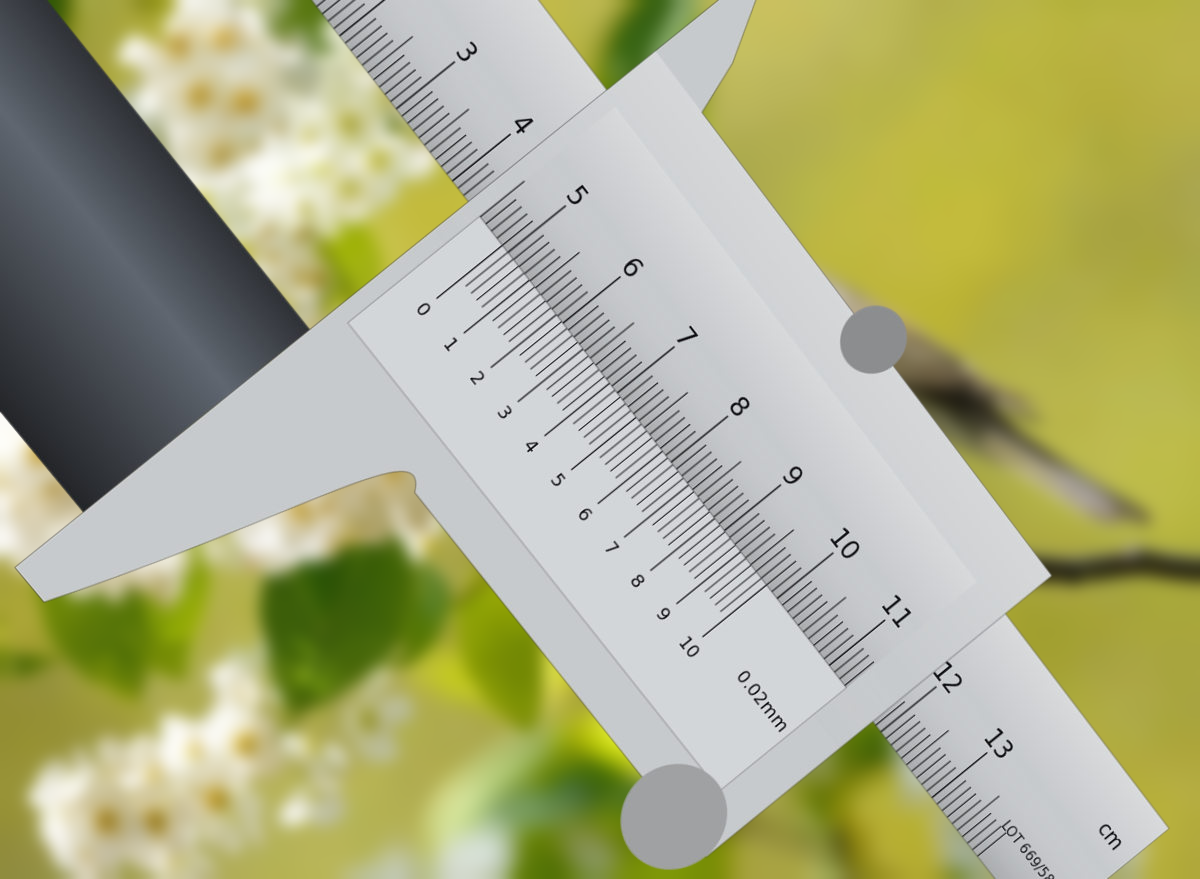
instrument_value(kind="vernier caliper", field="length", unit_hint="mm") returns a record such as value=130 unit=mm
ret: value=49.0 unit=mm
